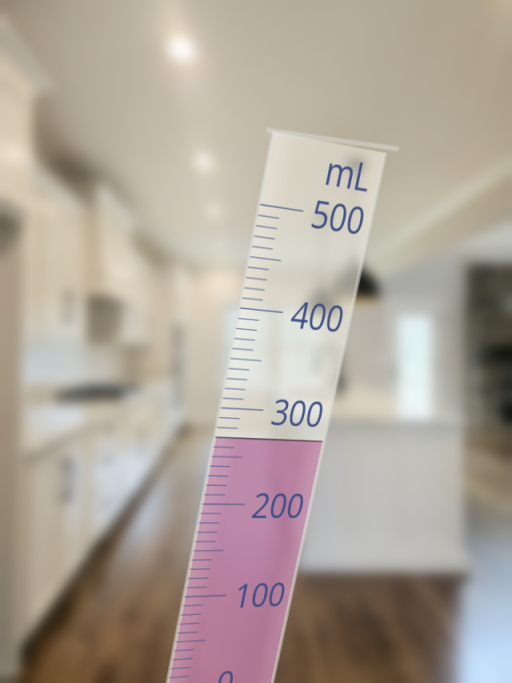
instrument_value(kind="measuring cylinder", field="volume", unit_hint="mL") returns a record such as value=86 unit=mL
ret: value=270 unit=mL
